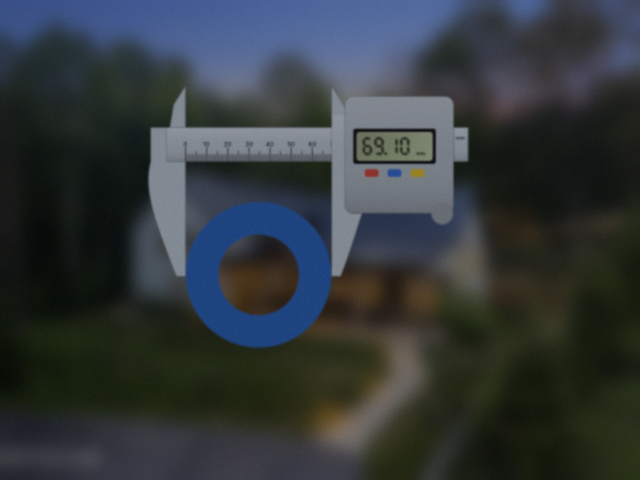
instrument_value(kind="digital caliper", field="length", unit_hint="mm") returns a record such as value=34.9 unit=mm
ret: value=69.10 unit=mm
